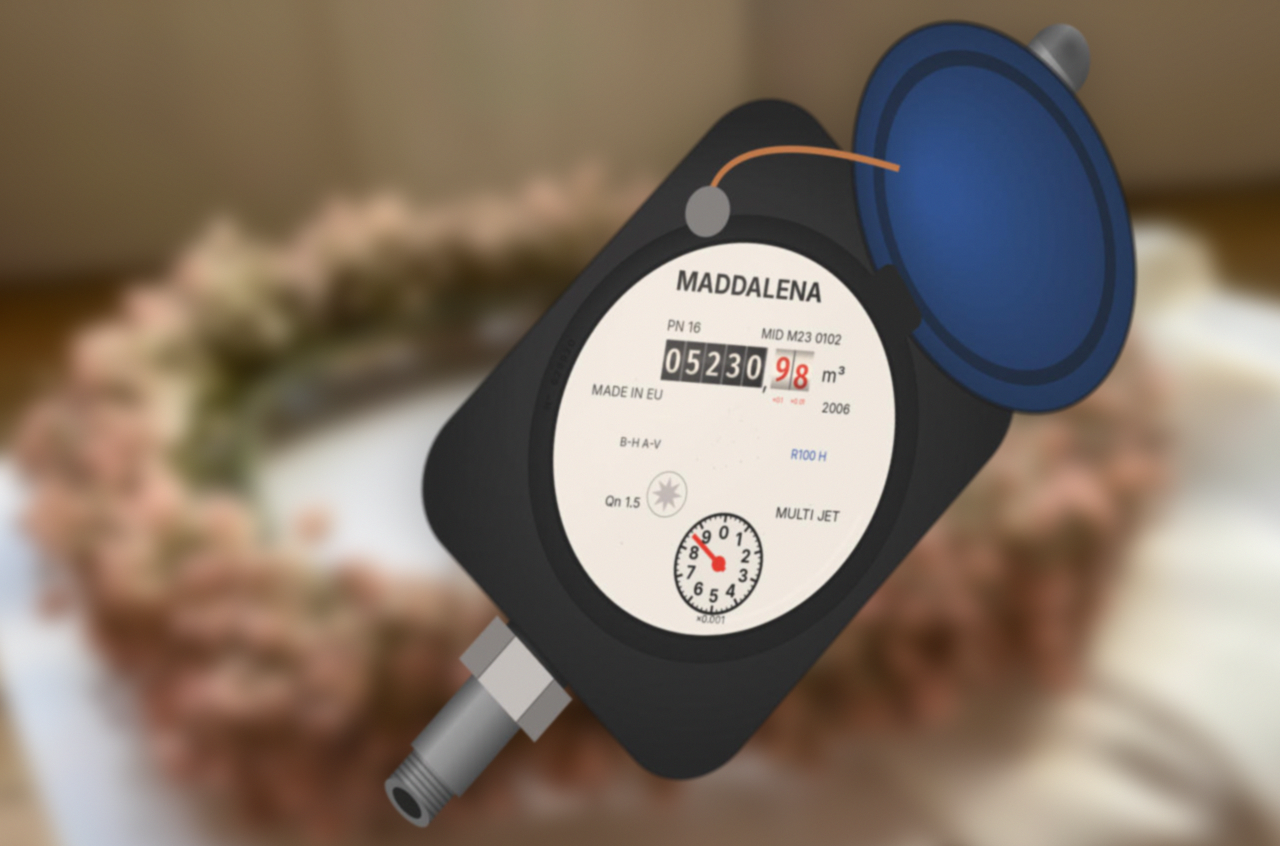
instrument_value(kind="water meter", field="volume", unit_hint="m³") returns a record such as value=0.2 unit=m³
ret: value=5230.978 unit=m³
